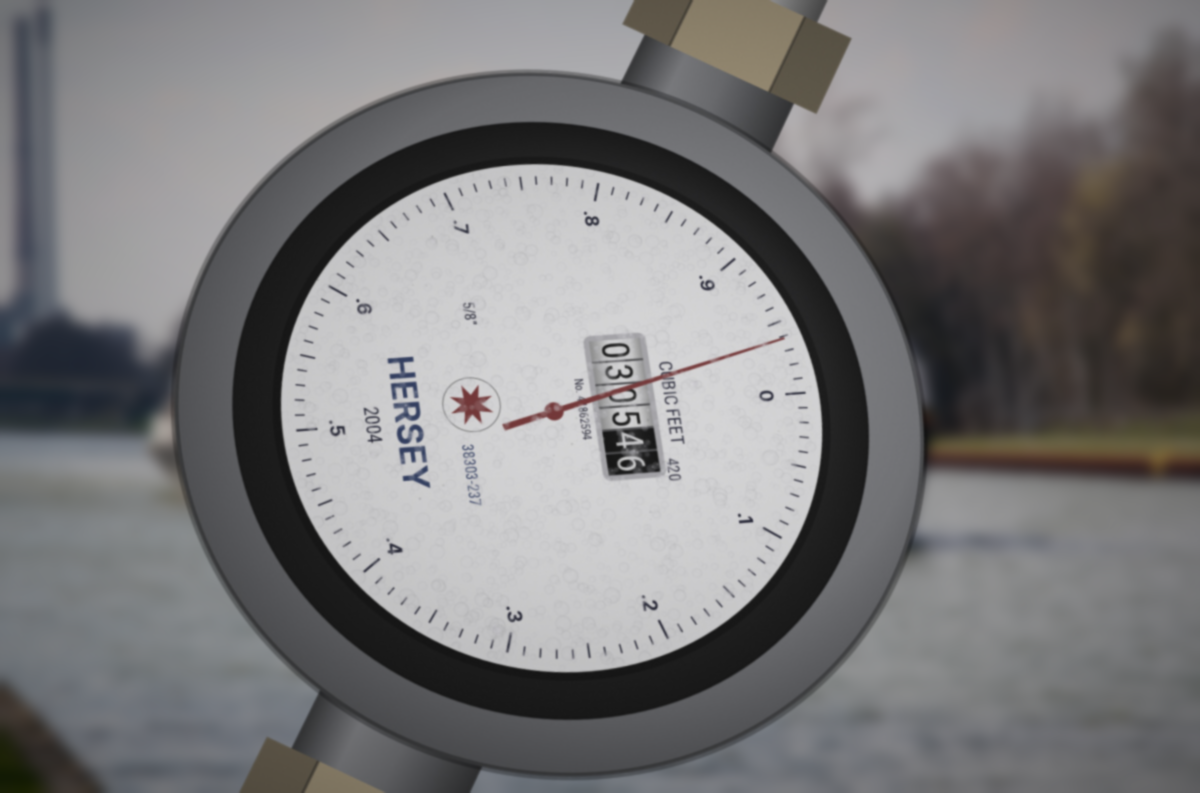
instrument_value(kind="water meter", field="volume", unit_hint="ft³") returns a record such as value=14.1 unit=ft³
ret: value=30545.96 unit=ft³
